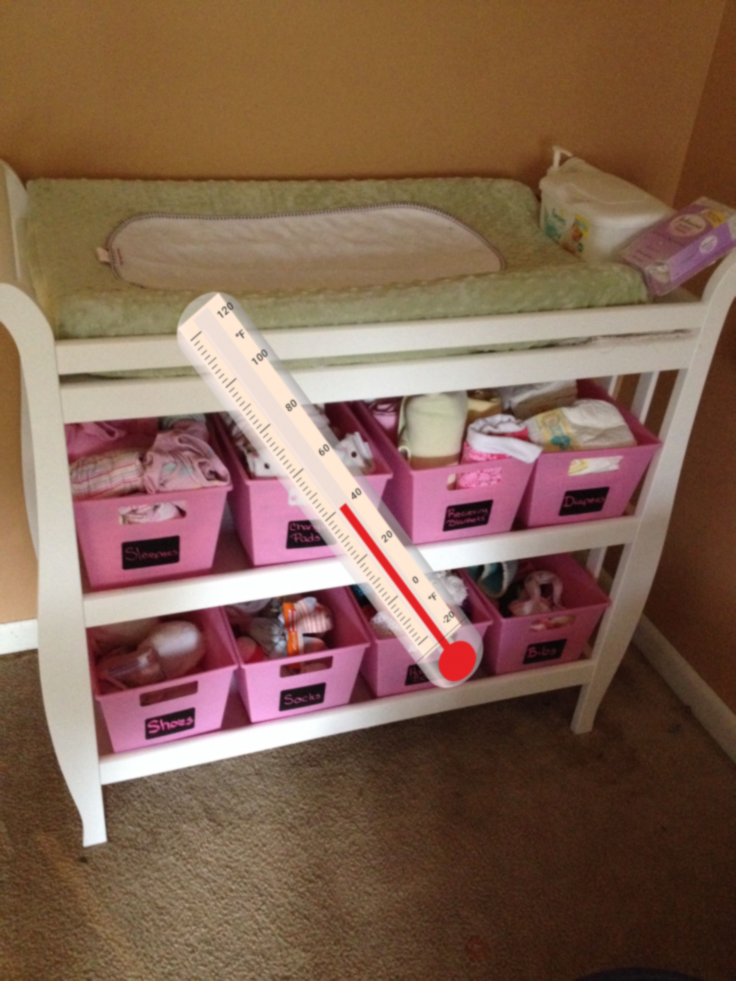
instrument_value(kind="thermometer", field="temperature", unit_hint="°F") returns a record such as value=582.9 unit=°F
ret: value=40 unit=°F
